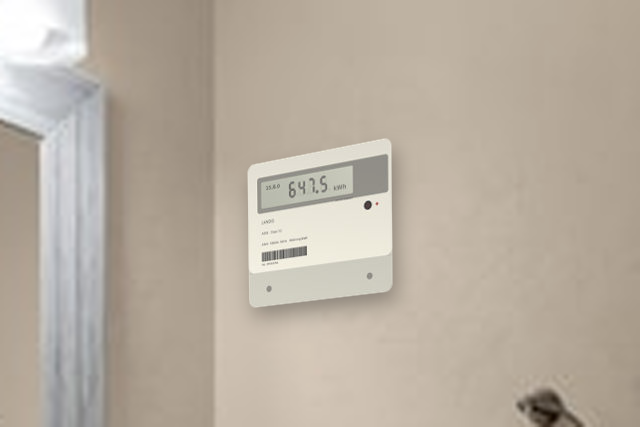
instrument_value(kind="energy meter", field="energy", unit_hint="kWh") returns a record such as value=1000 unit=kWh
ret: value=647.5 unit=kWh
